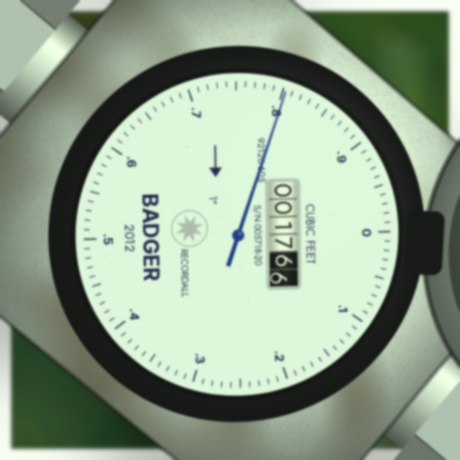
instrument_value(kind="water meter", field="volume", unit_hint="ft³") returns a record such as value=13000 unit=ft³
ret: value=1765.80 unit=ft³
